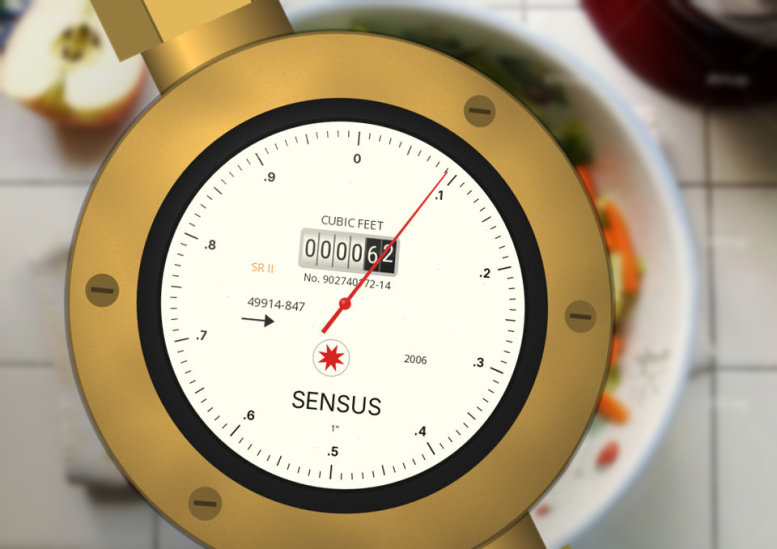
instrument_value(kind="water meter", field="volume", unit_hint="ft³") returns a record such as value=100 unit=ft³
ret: value=62.09 unit=ft³
